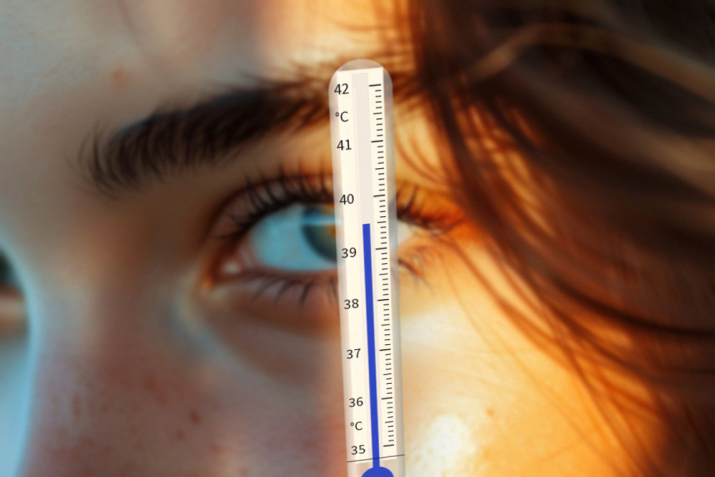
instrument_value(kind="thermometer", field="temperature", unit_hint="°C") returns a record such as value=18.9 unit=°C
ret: value=39.5 unit=°C
